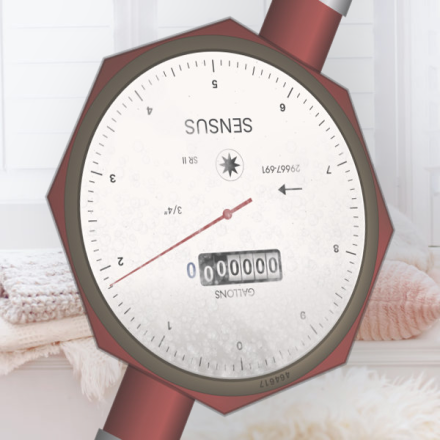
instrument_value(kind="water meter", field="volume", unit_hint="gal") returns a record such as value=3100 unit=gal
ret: value=1.8 unit=gal
